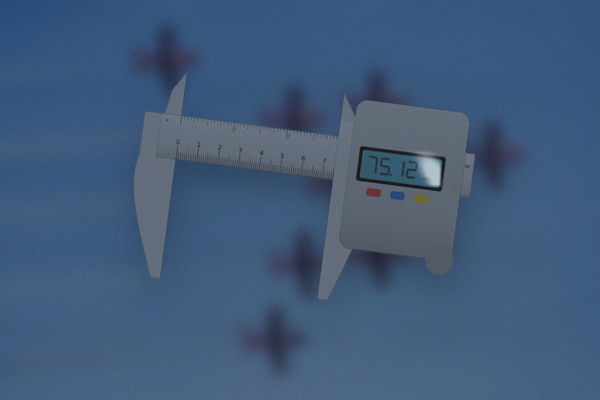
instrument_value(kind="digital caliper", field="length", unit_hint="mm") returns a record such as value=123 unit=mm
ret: value=75.12 unit=mm
